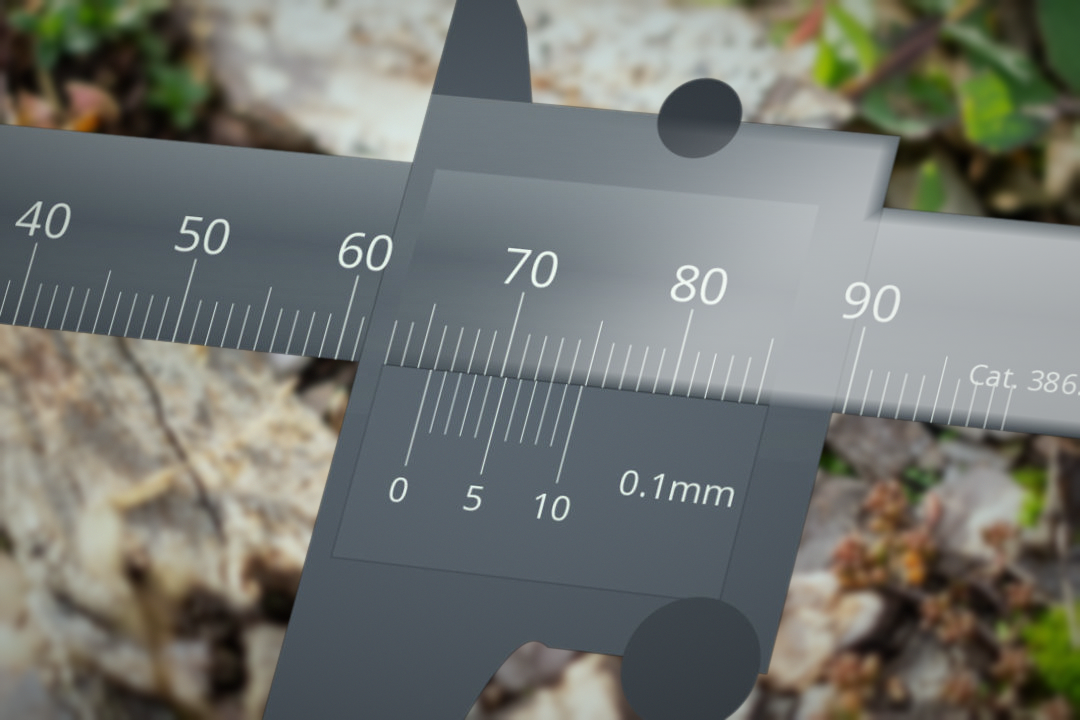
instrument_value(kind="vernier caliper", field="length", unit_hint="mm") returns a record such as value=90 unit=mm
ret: value=65.8 unit=mm
